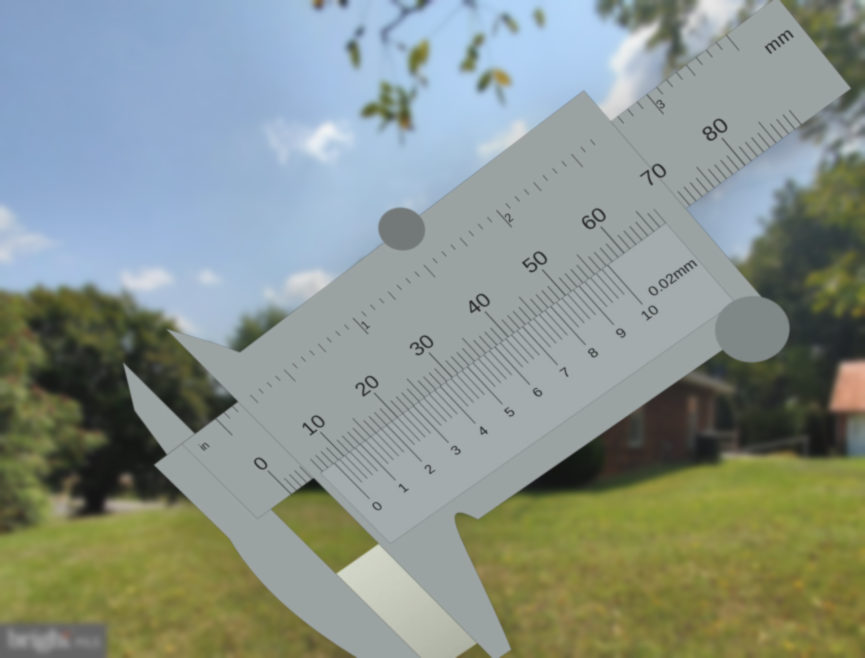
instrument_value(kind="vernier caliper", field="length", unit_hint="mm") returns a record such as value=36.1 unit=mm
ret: value=8.2 unit=mm
